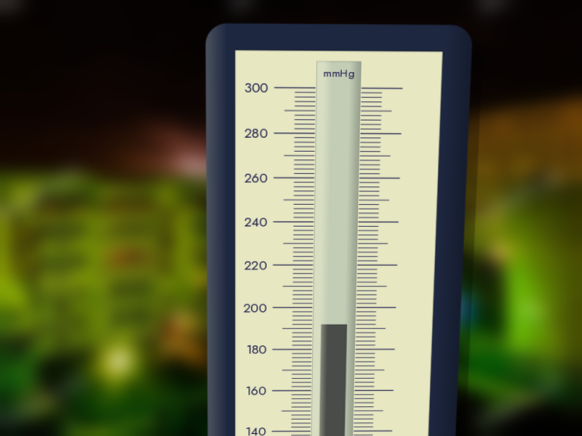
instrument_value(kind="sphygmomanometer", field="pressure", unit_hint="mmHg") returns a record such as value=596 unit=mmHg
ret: value=192 unit=mmHg
